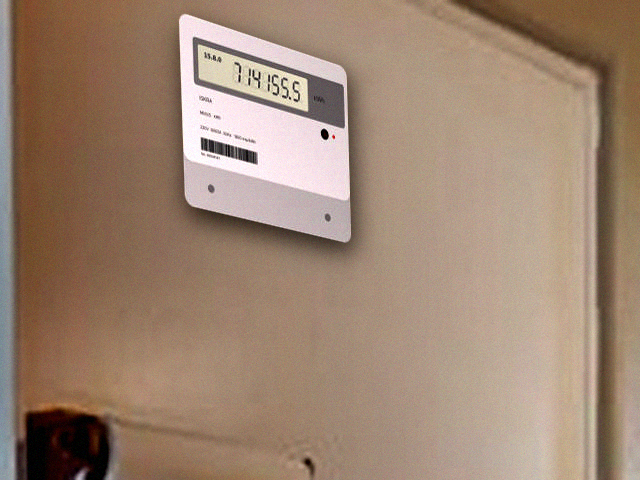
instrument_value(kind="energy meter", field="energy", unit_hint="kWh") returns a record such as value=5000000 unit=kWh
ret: value=714155.5 unit=kWh
